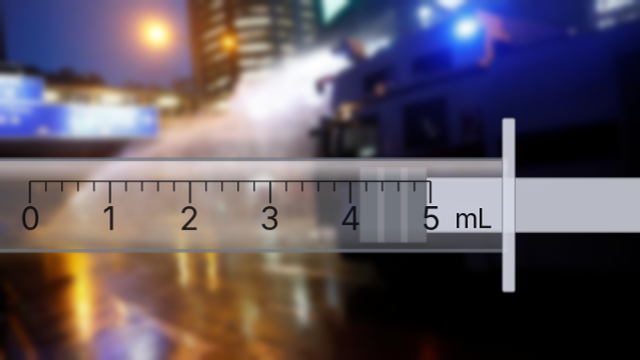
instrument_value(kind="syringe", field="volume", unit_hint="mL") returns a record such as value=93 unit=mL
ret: value=4.1 unit=mL
